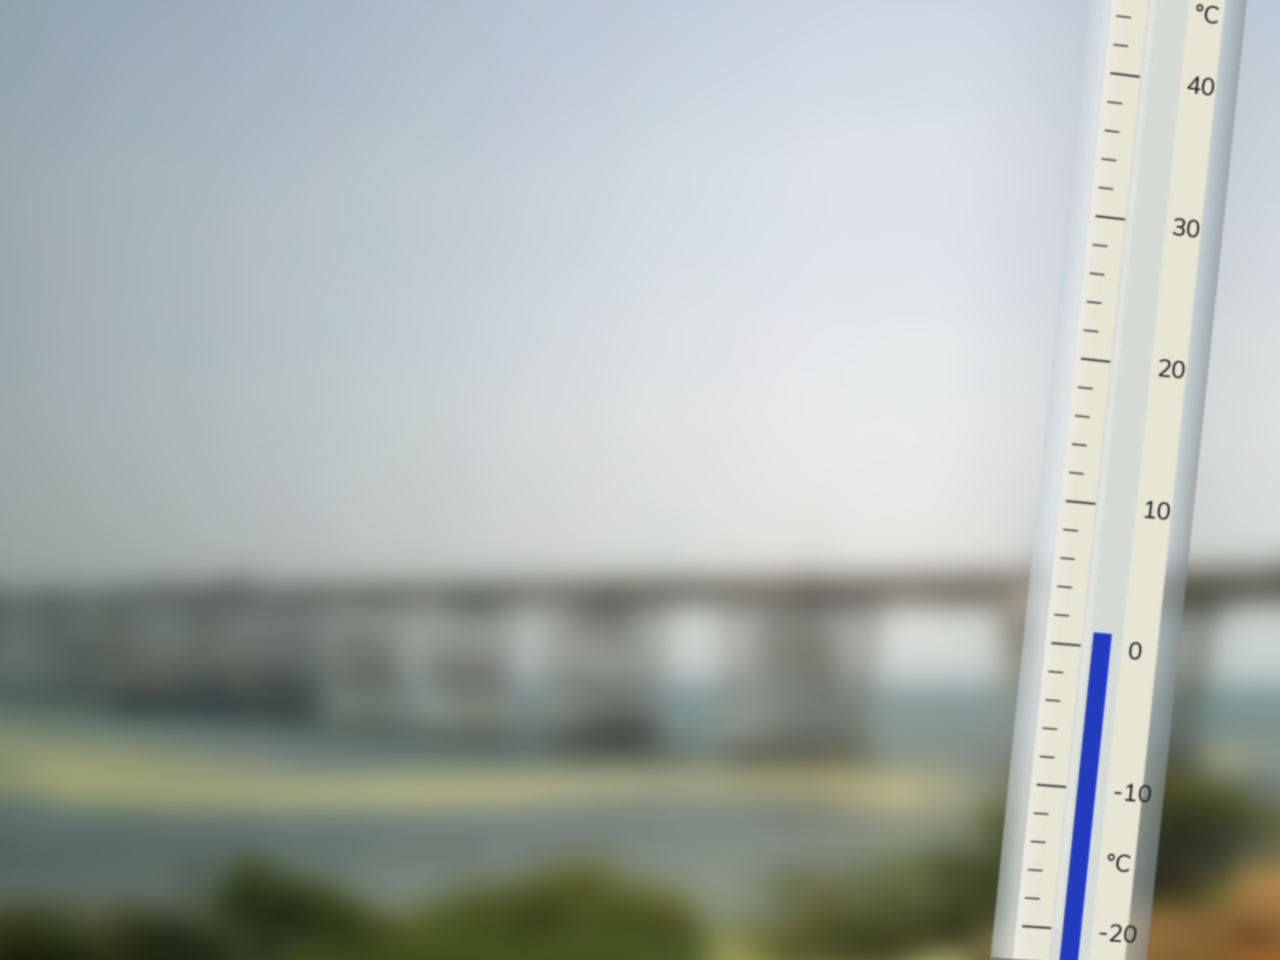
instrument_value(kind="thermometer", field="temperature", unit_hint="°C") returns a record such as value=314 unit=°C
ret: value=1 unit=°C
